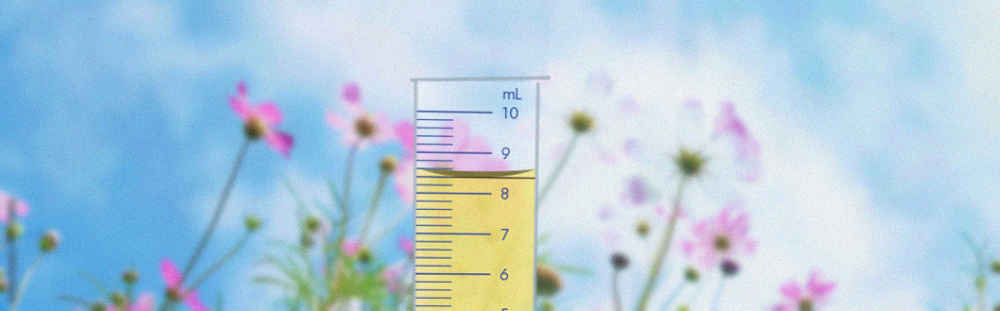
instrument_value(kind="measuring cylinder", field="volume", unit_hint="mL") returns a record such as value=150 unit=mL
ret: value=8.4 unit=mL
